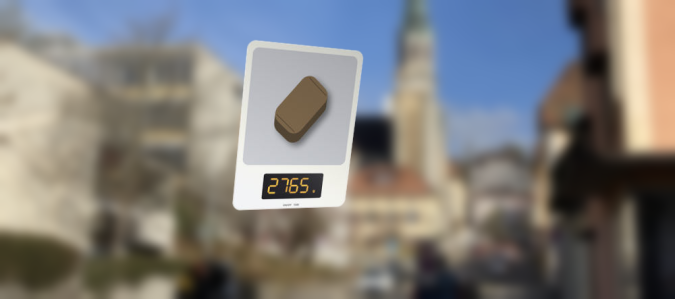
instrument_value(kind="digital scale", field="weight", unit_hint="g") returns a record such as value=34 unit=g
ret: value=2765 unit=g
